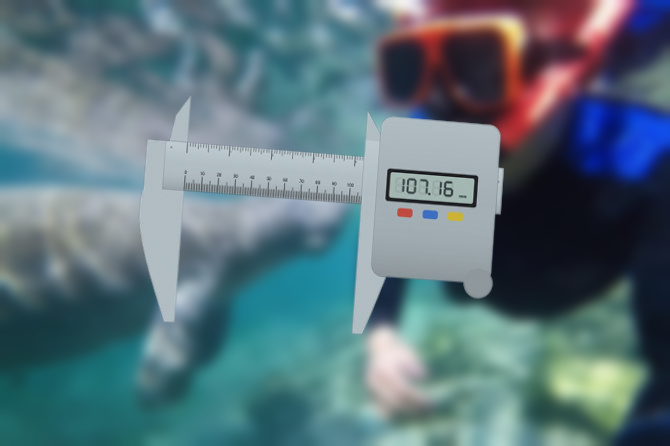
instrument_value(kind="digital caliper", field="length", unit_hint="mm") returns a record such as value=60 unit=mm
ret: value=107.16 unit=mm
